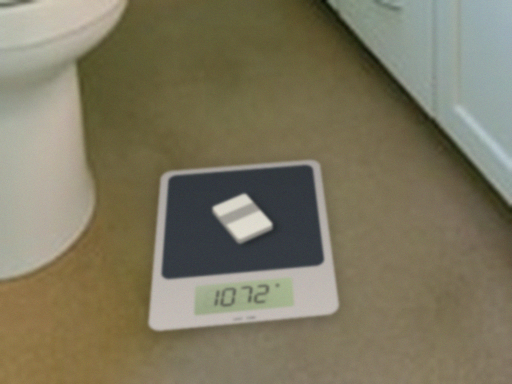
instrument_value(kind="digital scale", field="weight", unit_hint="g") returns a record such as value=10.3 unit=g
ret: value=1072 unit=g
